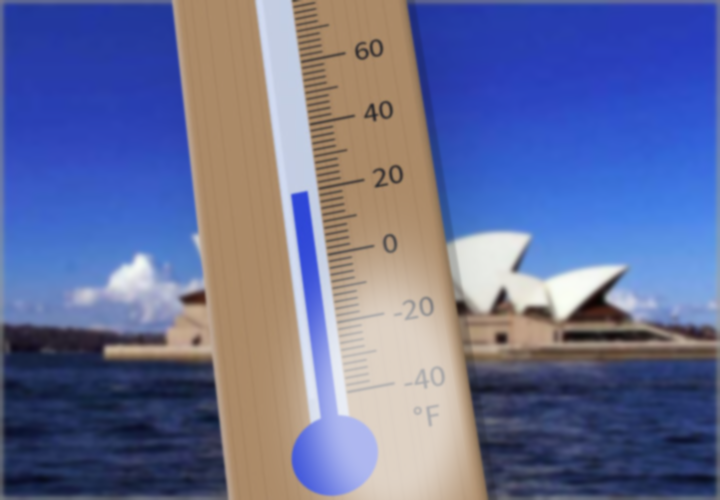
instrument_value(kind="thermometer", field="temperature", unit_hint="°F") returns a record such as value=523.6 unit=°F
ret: value=20 unit=°F
